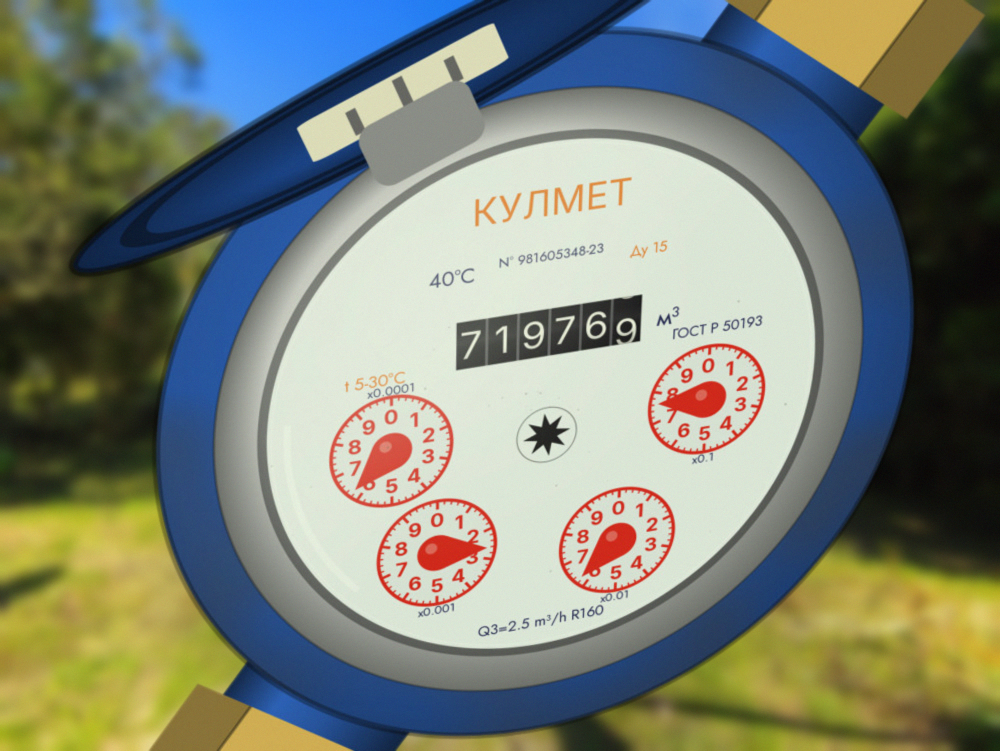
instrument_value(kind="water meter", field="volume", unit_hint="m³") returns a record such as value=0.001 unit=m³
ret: value=719768.7626 unit=m³
